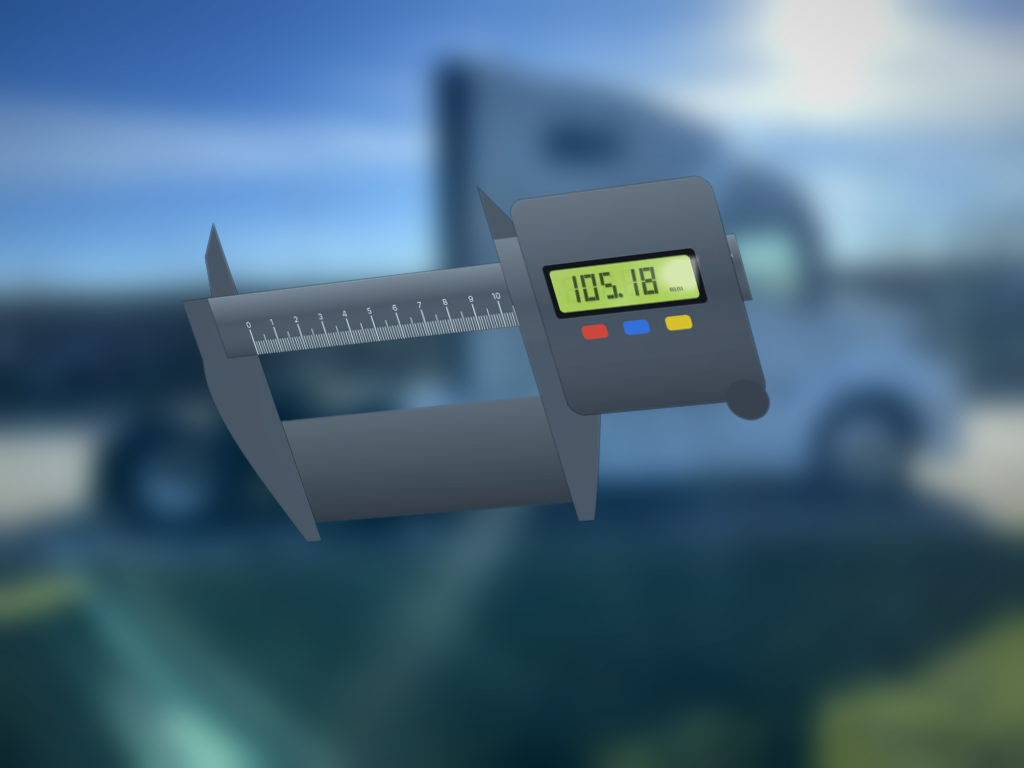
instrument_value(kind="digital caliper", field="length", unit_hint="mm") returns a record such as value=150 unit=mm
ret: value=105.18 unit=mm
